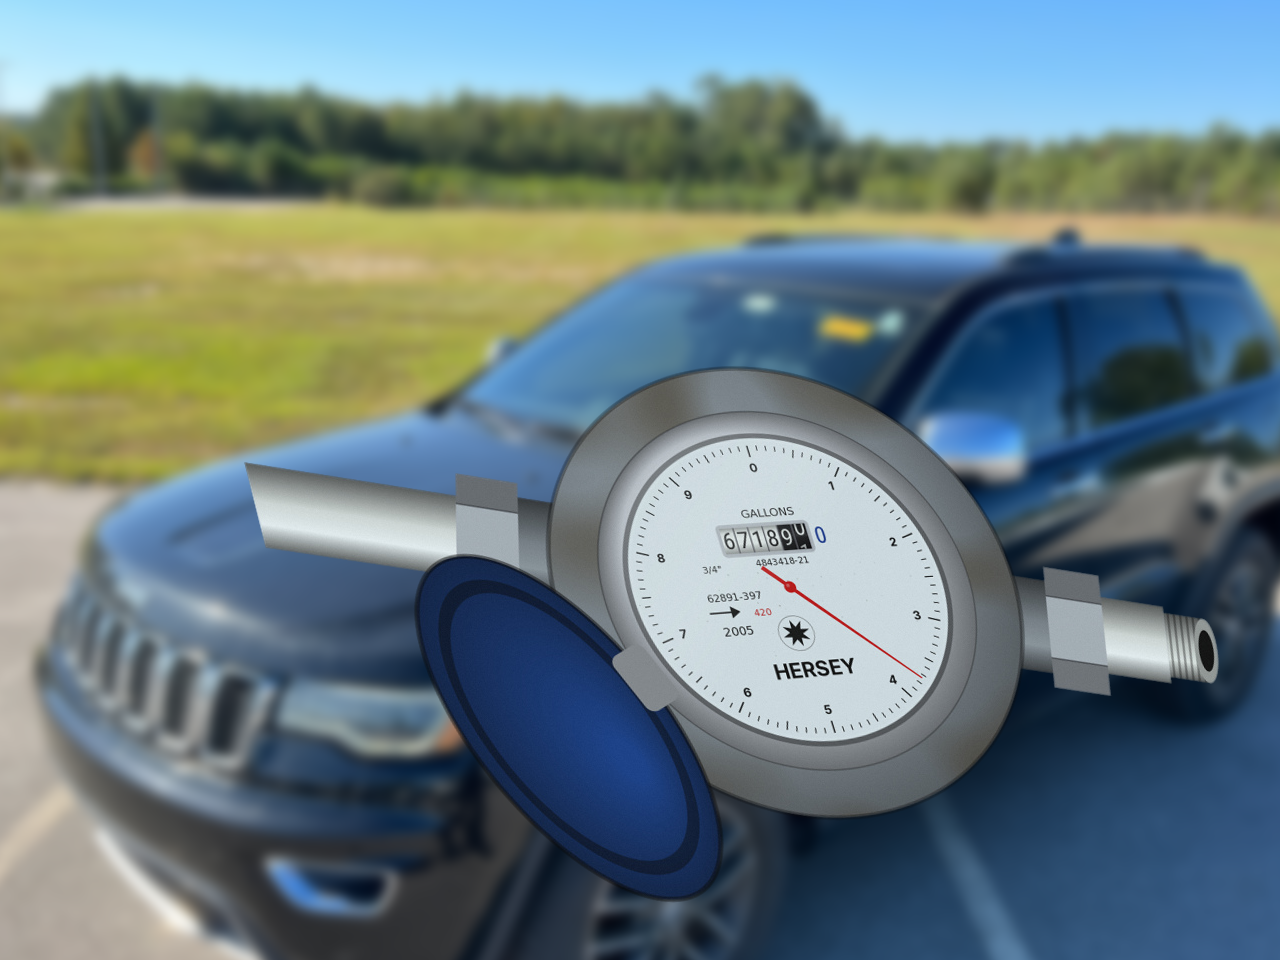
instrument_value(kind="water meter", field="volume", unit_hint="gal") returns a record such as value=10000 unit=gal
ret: value=6718903.7 unit=gal
